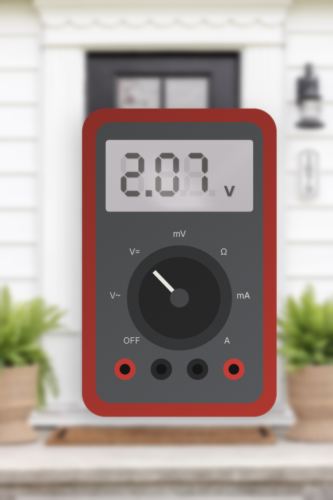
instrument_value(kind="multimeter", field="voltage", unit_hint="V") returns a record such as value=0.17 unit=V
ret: value=2.07 unit=V
